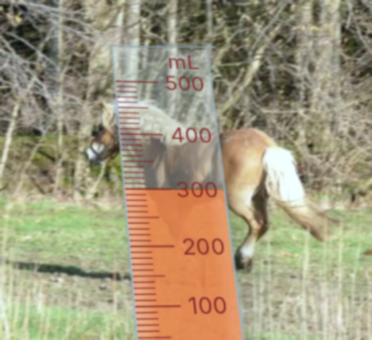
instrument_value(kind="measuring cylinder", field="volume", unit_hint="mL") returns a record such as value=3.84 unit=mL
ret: value=300 unit=mL
